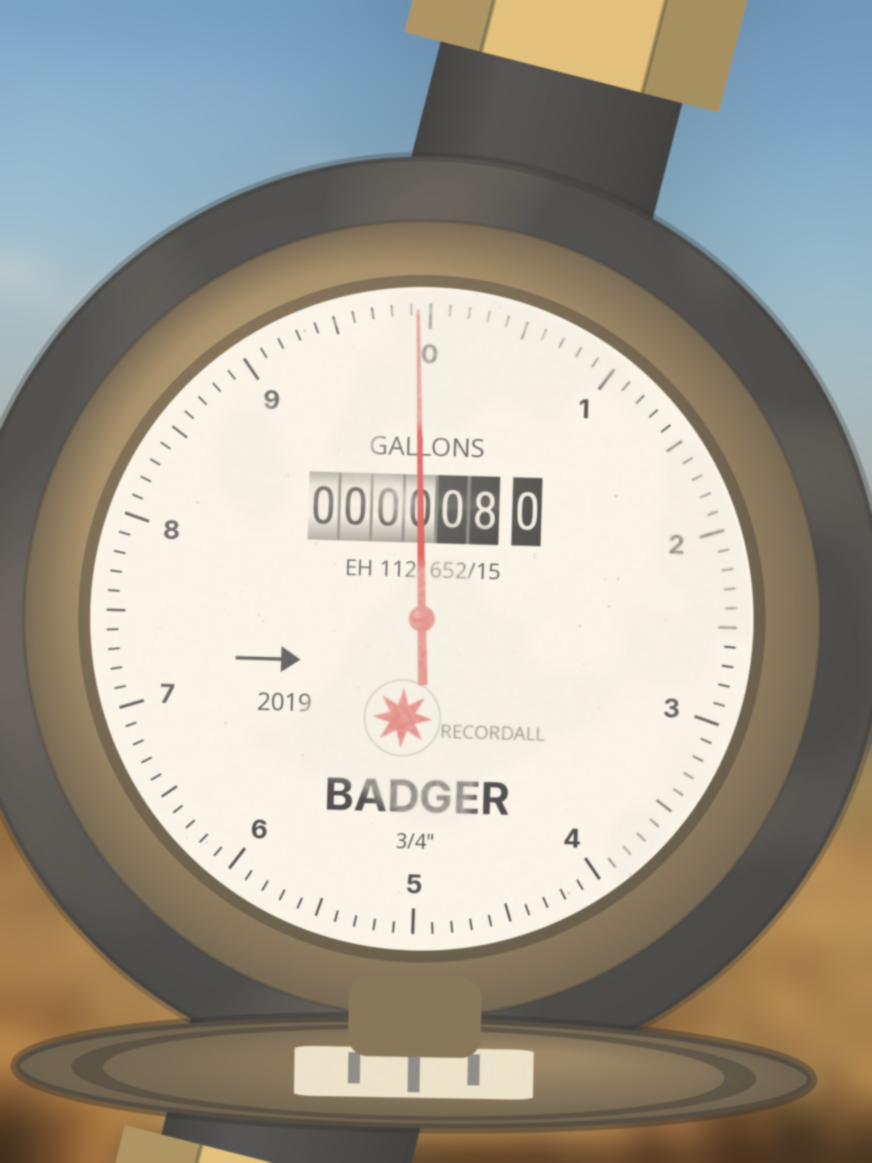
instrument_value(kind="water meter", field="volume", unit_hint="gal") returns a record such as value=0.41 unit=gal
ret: value=79.9 unit=gal
